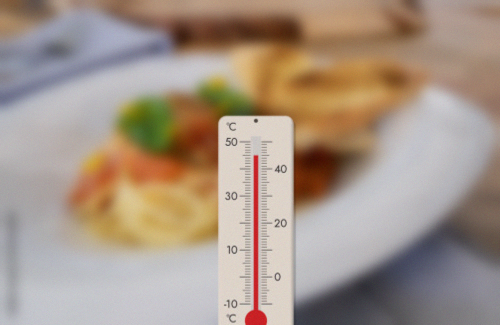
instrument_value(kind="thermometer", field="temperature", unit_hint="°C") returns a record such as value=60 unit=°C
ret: value=45 unit=°C
